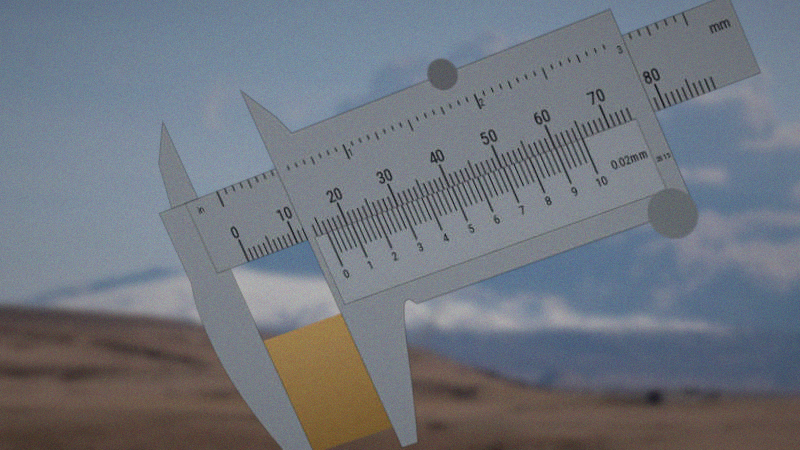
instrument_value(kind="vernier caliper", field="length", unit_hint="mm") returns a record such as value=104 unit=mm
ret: value=16.0 unit=mm
